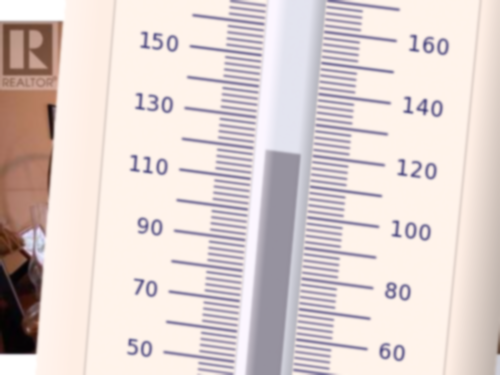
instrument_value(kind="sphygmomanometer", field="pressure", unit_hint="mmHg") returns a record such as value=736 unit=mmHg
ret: value=120 unit=mmHg
